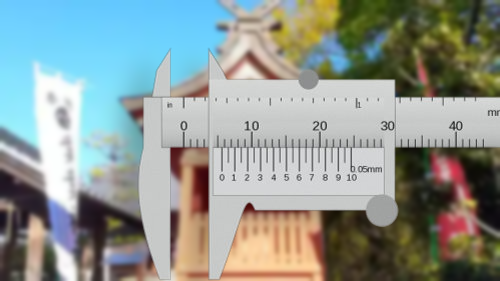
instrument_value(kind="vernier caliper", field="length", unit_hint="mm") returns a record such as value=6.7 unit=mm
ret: value=5.6 unit=mm
